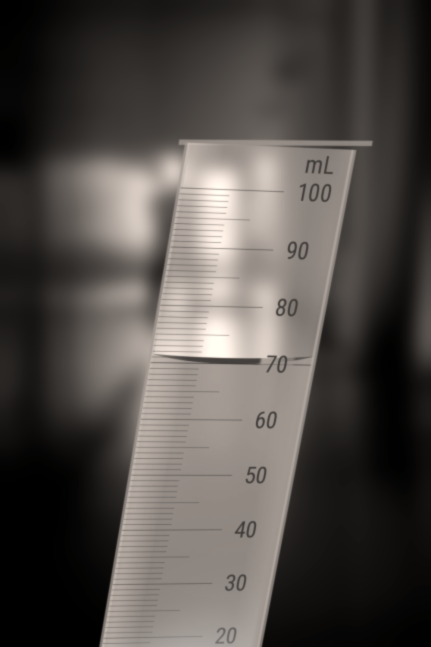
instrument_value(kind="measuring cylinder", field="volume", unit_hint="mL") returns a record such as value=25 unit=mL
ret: value=70 unit=mL
